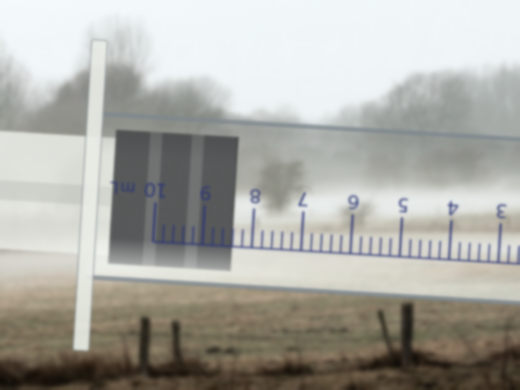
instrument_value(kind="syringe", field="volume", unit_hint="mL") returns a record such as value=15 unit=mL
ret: value=8.4 unit=mL
